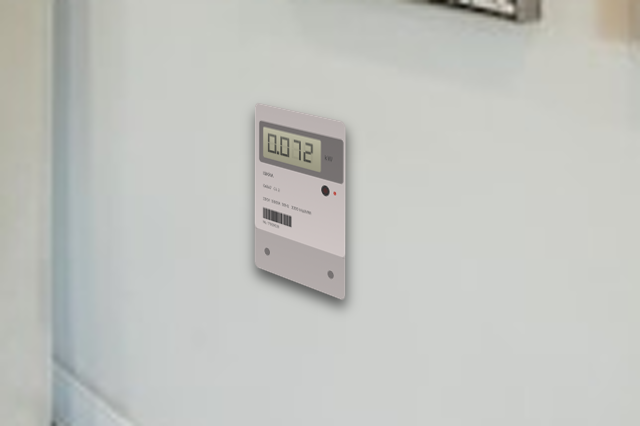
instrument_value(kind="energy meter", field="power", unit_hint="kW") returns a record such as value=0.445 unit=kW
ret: value=0.072 unit=kW
